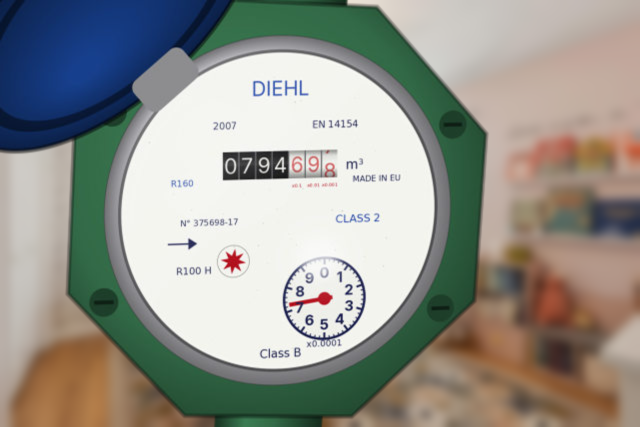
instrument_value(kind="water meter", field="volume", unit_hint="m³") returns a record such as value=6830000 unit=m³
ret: value=794.6977 unit=m³
